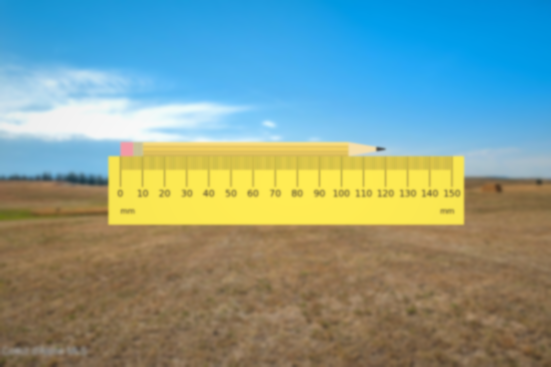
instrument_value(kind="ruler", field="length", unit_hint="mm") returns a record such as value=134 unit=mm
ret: value=120 unit=mm
